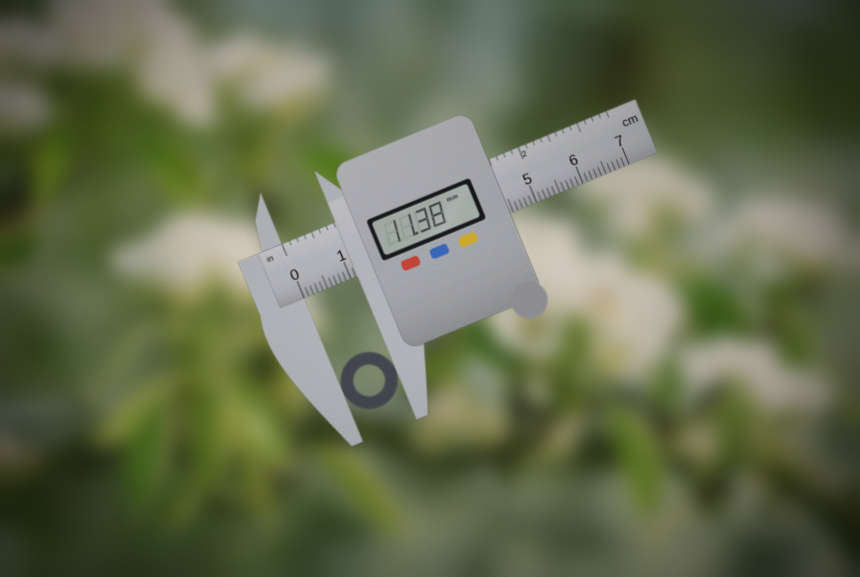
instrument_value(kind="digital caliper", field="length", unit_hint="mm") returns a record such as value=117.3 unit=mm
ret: value=11.38 unit=mm
